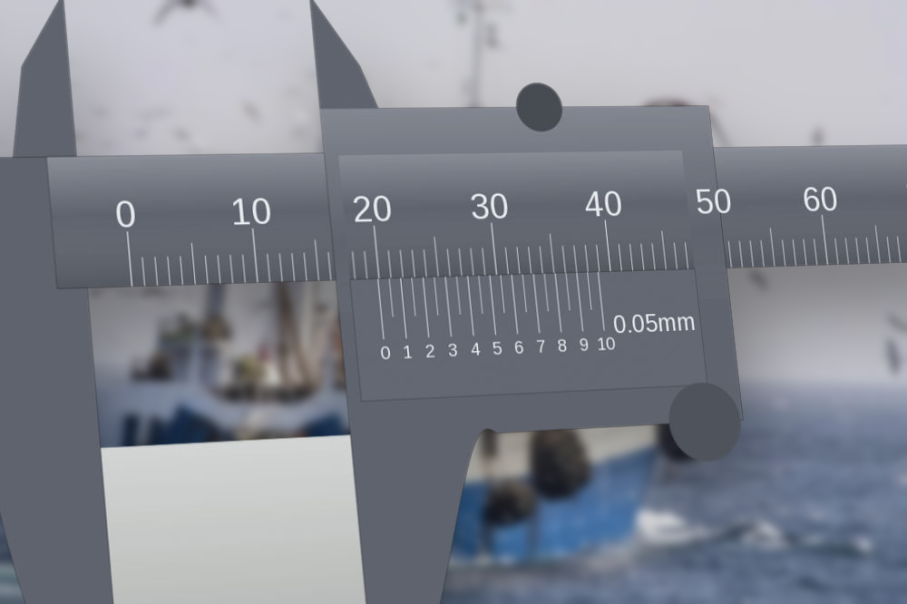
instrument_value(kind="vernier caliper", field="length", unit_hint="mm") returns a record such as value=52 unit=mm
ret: value=19.9 unit=mm
